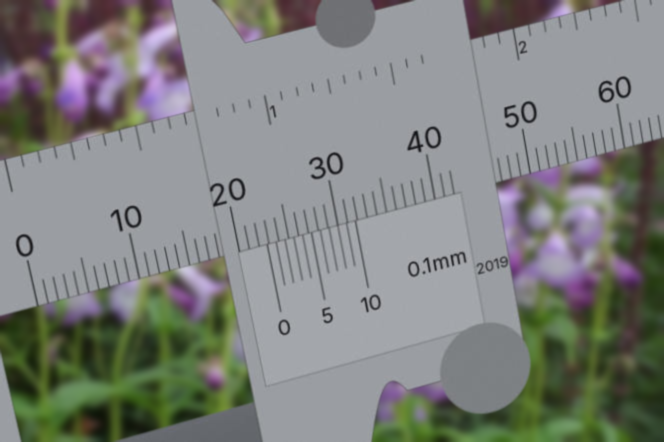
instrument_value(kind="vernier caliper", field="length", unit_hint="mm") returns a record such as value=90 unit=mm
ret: value=22.8 unit=mm
